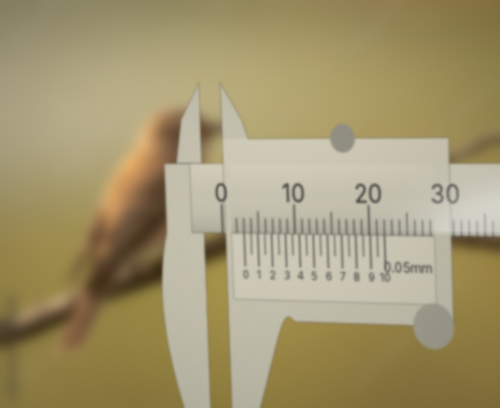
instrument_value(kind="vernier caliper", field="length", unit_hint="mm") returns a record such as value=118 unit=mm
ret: value=3.0 unit=mm
